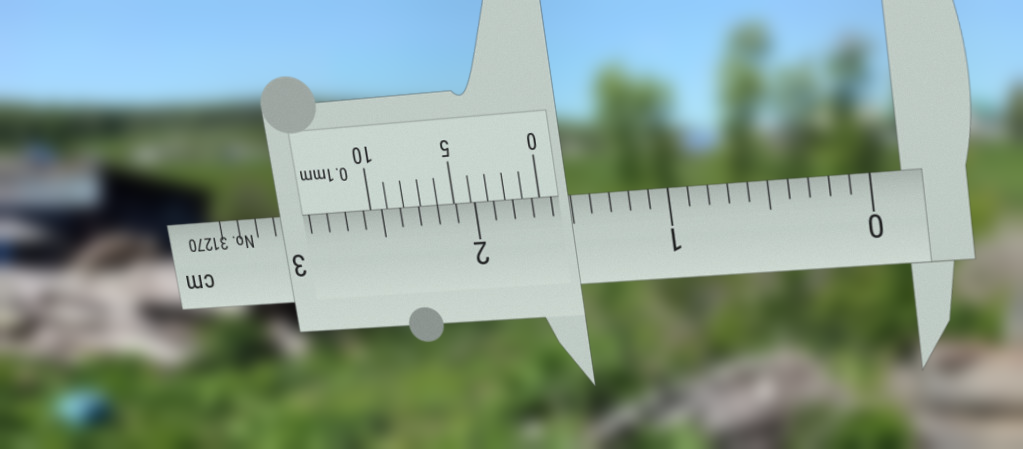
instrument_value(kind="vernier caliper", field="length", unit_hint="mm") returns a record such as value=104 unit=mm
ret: value=16.6 unit=mm
